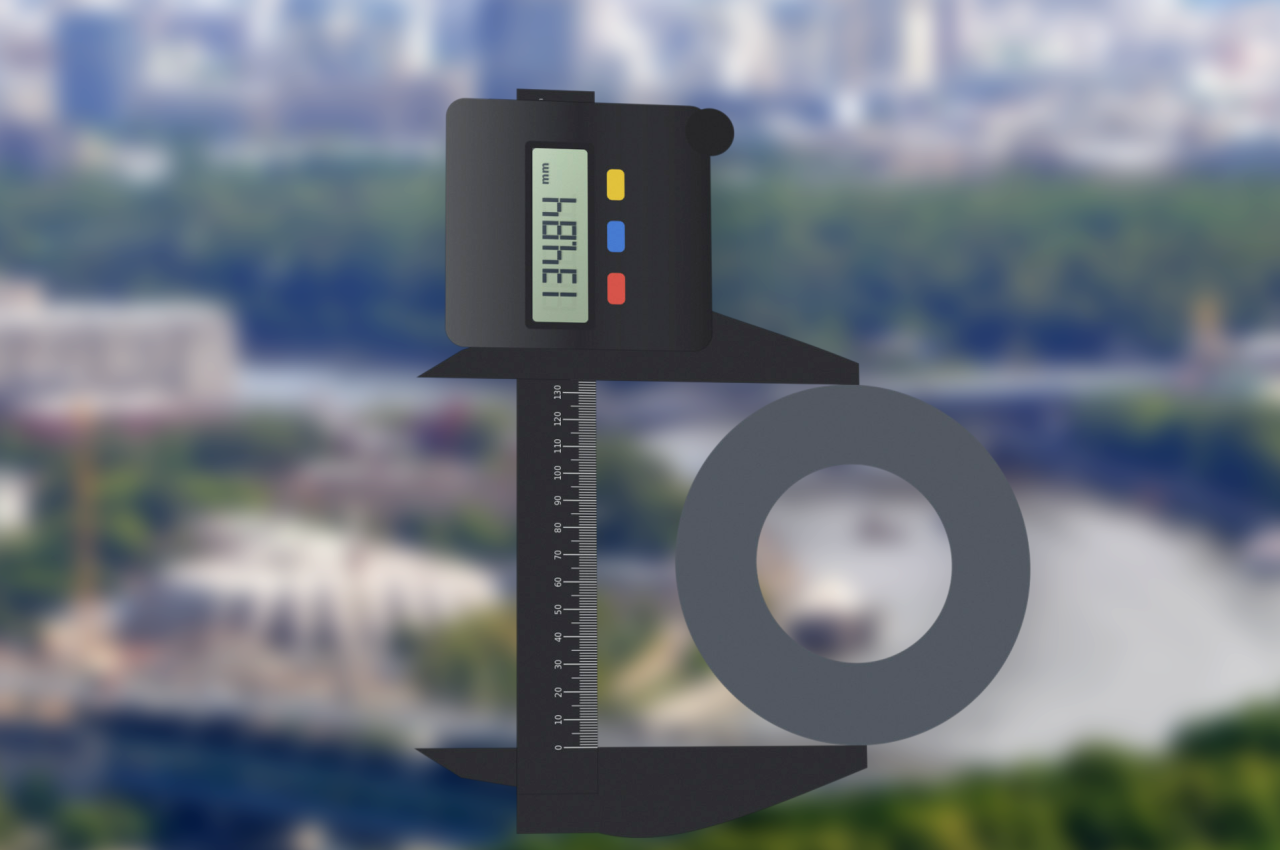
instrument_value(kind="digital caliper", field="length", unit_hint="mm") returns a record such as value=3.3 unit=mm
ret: value=134.84 unit=mm
